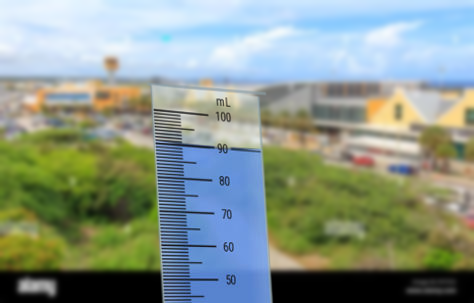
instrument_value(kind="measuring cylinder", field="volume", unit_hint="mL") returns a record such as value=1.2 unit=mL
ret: value=90 unit=mL
